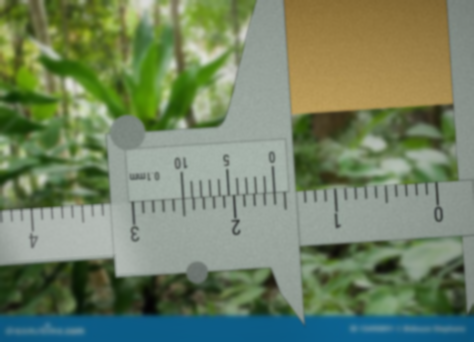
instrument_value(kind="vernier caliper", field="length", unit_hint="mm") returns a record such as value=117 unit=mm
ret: value=16.0 unit=mm
